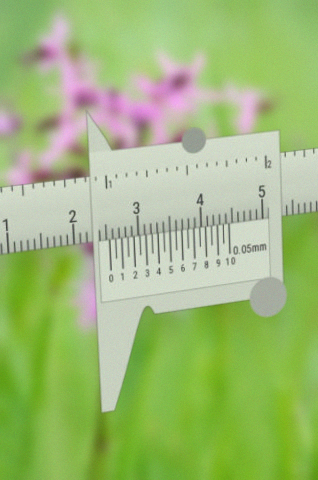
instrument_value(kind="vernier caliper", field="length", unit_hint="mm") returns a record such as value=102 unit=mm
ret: value=25.5 unit=mm
